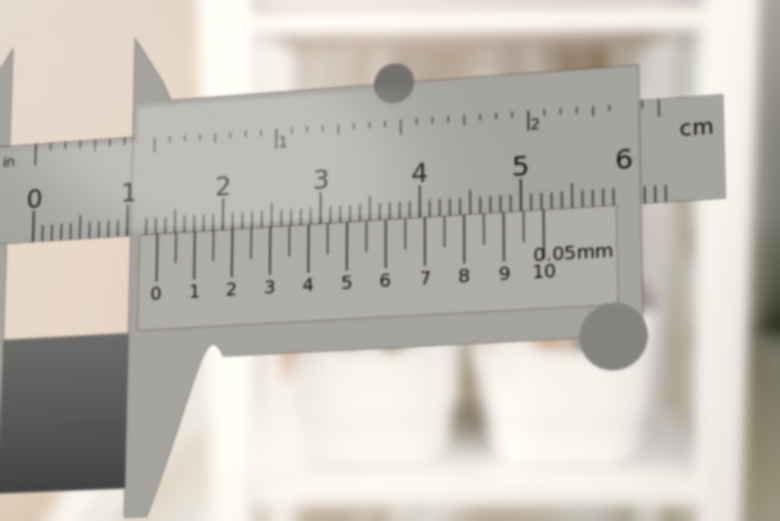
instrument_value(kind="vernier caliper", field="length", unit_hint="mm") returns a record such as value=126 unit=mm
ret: value=13.2 unit=mm
